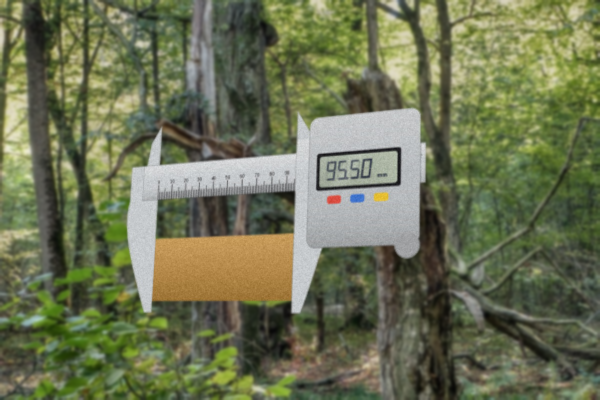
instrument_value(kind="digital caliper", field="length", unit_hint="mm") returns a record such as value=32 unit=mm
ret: value=95.50 unit=mm
